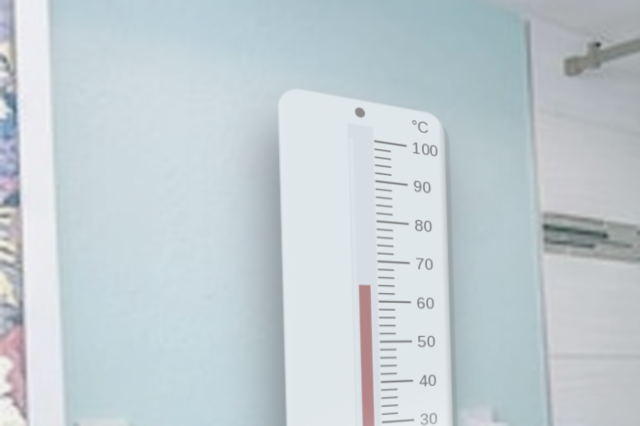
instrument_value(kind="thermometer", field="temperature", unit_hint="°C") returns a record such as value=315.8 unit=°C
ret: value=64 unit=°C
